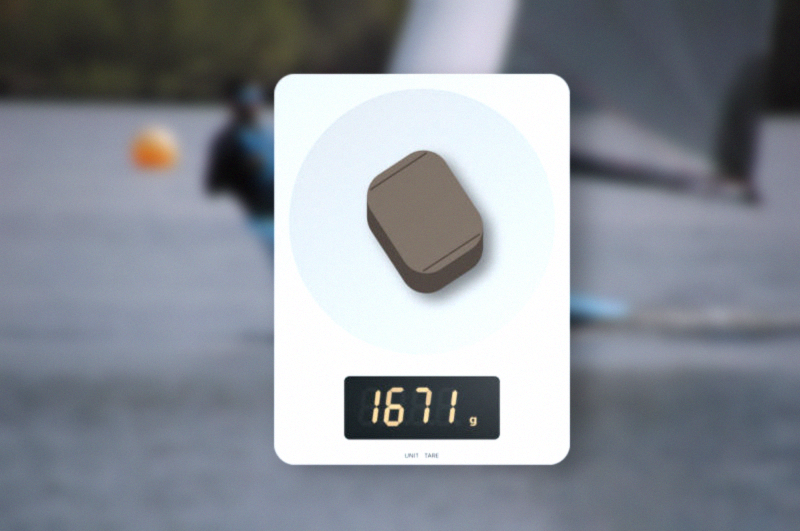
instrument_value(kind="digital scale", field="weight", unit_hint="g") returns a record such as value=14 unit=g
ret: value=1671 unit=g
